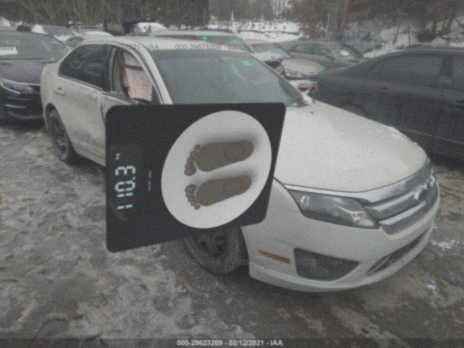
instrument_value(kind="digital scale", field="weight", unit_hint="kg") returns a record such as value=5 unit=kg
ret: value=110.3 unit=kg
